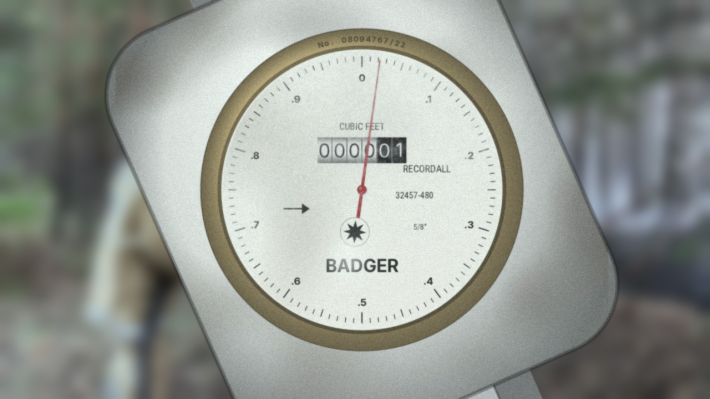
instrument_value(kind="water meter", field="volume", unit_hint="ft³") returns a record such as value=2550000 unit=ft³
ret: value=1.02 unit=ft³
